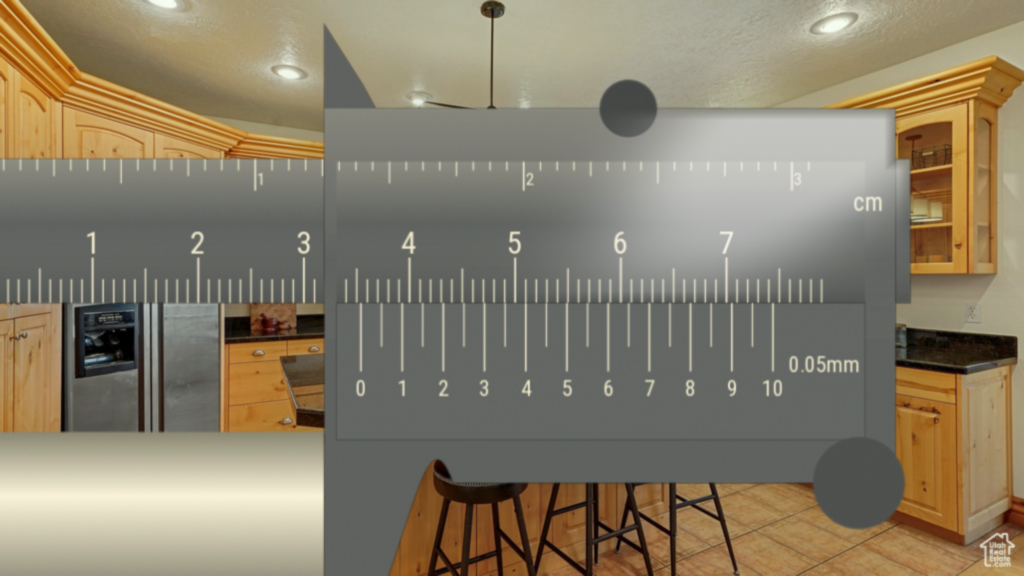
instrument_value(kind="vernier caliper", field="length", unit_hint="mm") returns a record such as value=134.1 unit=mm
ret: value=35.4 unit=mm
